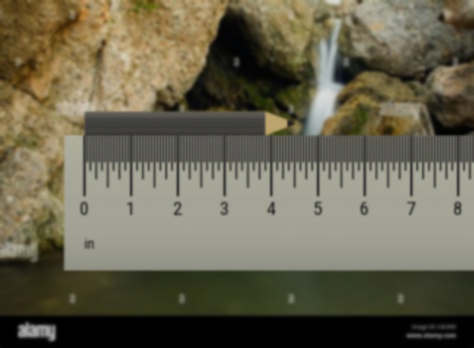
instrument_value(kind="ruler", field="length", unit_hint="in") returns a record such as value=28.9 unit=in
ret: value=4.5 unit=in
